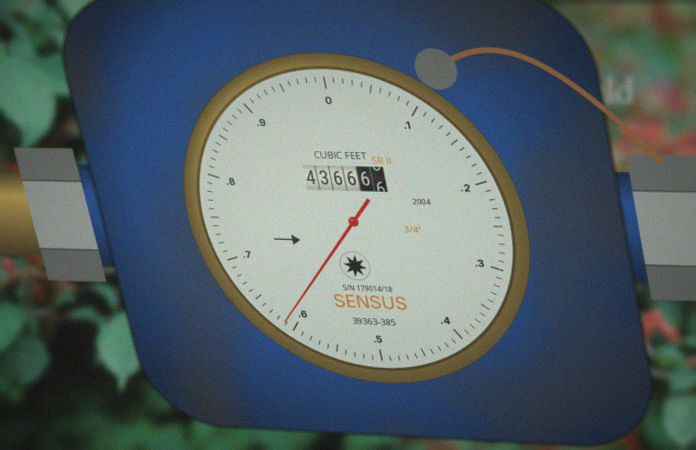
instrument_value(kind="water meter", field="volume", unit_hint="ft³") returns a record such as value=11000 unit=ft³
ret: value=436665.61 unit=ft³
